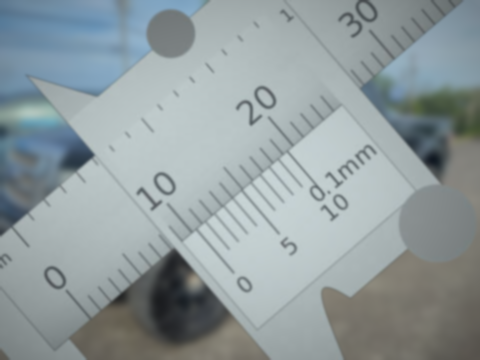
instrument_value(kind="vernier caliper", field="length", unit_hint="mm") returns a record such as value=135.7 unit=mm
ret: value=10.4 unit=mm
